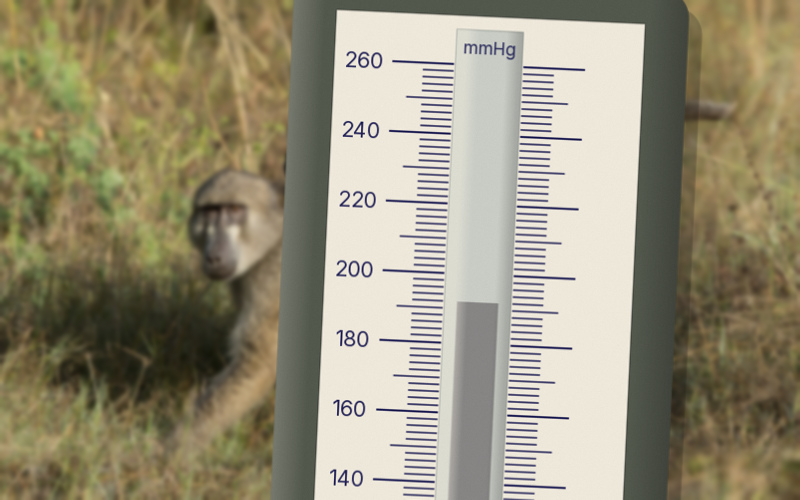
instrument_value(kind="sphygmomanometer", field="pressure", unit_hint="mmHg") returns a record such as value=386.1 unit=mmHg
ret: value=192 unit=mmHg
